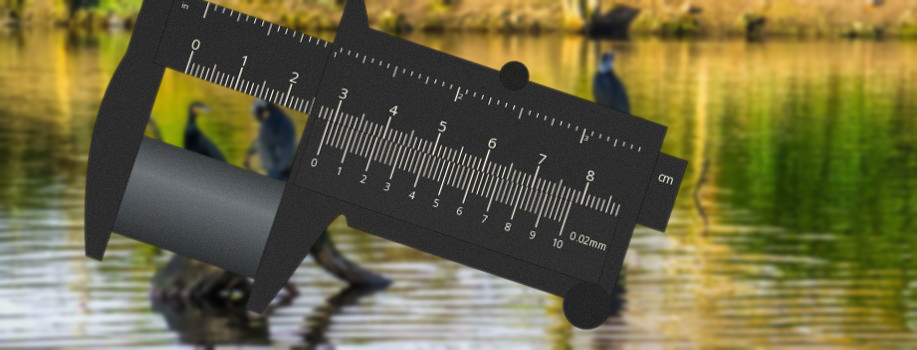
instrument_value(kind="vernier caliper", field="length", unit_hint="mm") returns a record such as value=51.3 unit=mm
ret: value=29.0 unit=mm
